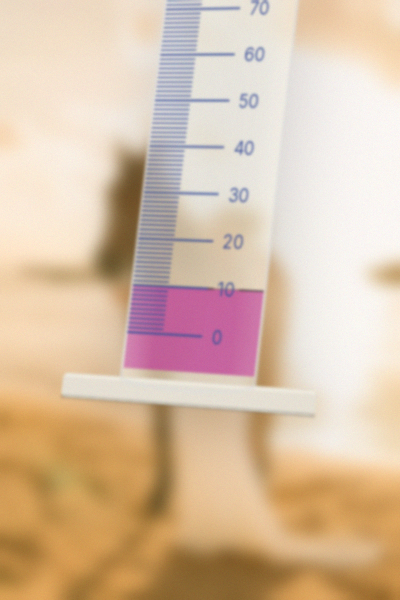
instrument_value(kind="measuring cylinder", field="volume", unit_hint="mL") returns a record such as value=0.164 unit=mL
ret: value=10 unit=mL
